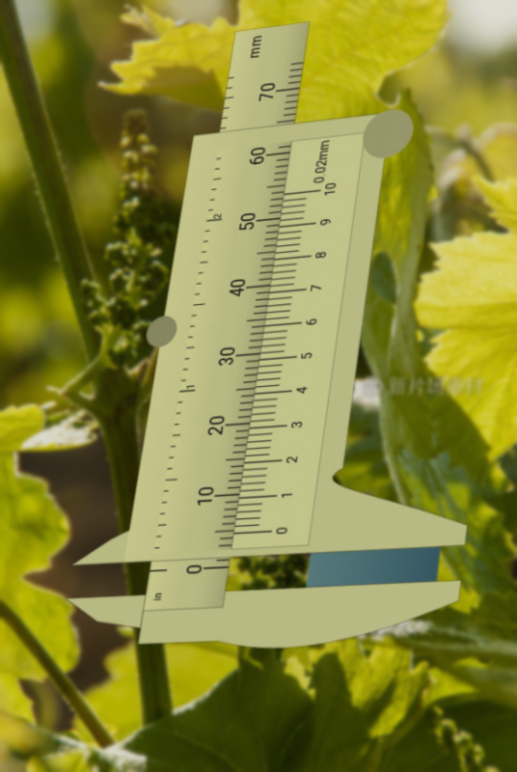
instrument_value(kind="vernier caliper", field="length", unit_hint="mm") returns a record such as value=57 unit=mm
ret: value=4.6 unit=mm
